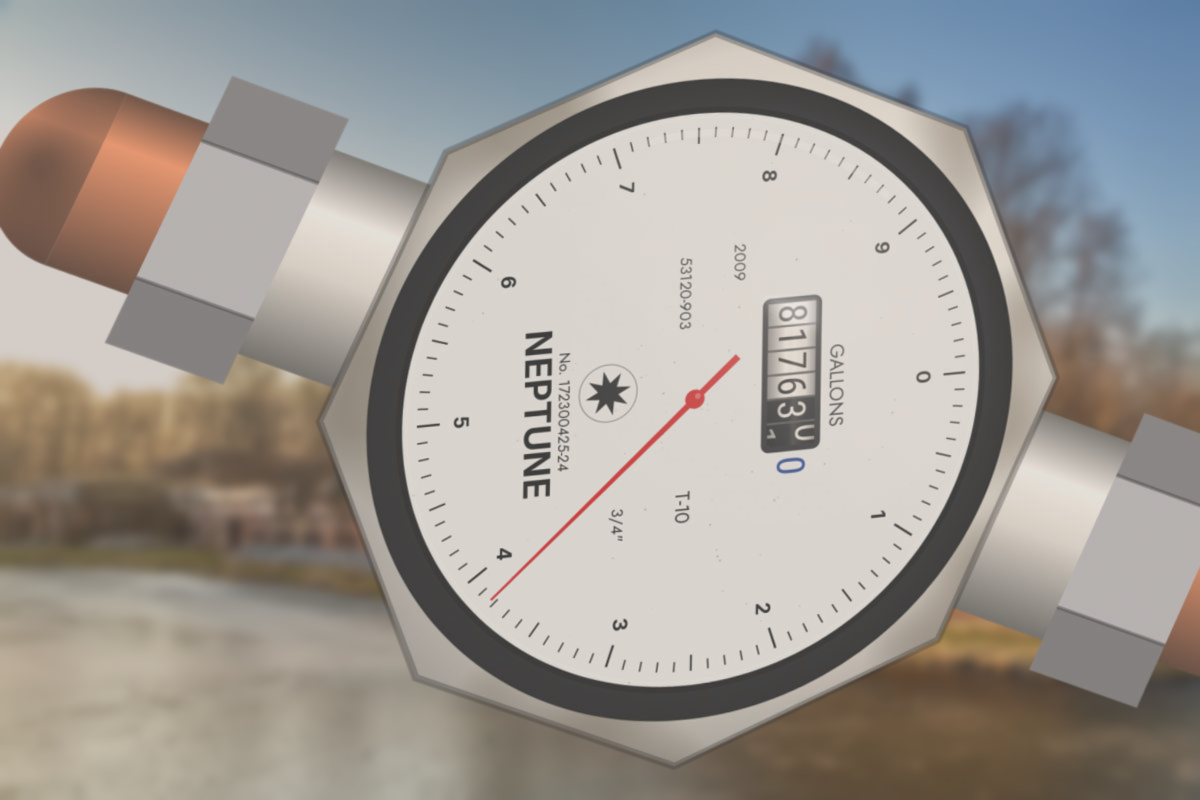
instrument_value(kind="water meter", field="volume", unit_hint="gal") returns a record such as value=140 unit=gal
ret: value=8176303.8 unit=gal
